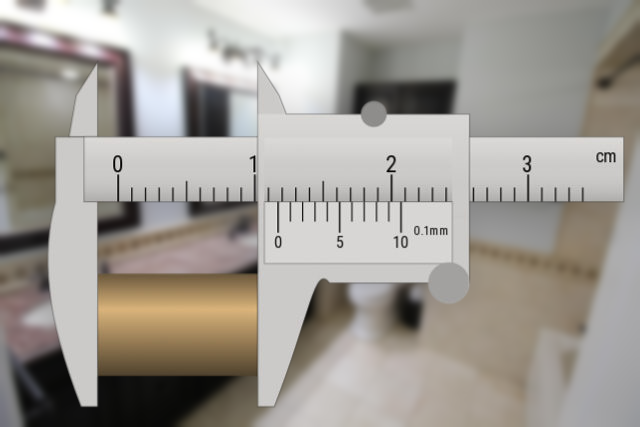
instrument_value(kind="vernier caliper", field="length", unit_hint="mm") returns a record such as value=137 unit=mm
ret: value=11.7 unit=mm
